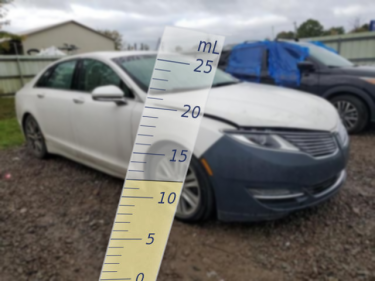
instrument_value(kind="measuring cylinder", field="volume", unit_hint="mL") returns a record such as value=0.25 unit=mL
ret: value=12 unit=mL
